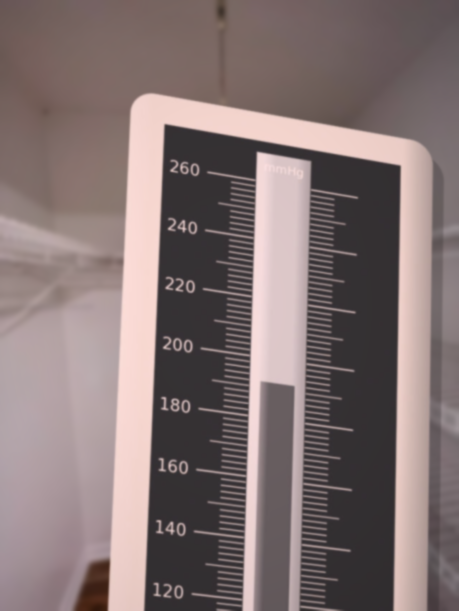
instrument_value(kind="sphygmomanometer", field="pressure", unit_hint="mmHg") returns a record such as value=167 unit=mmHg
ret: value=192 unit=mmHg
